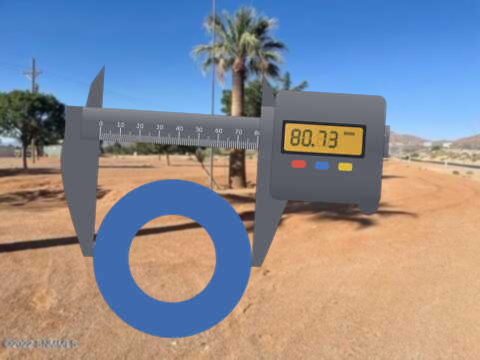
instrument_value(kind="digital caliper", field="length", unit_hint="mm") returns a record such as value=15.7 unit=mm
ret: value=80.73 unit=mm
